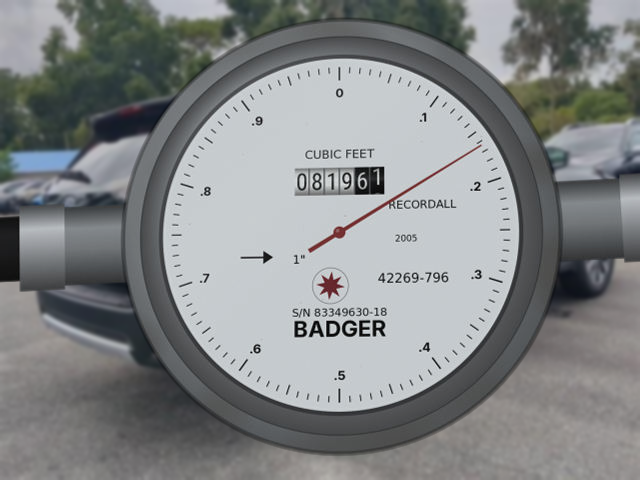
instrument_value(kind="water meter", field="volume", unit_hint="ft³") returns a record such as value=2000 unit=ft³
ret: value=81961.16 unit=ft³
